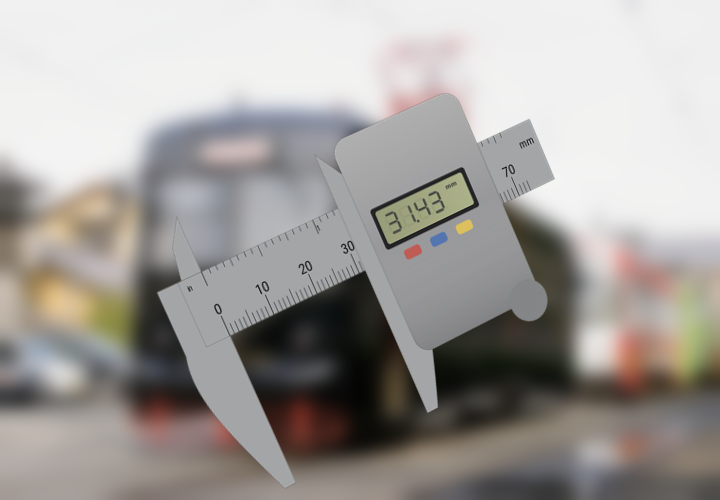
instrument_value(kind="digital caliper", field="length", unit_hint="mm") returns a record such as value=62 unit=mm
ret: value=31.43 unit=mm
